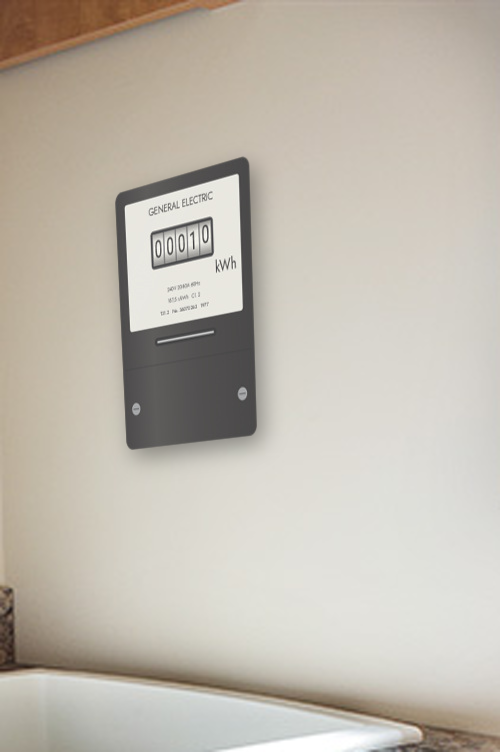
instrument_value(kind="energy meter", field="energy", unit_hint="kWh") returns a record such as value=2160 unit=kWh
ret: value=10 unit=kWh
